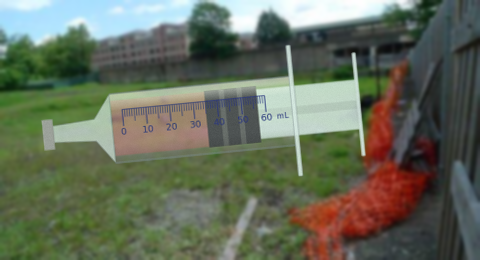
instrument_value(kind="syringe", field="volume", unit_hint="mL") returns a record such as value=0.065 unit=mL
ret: value=35 unit=mL
